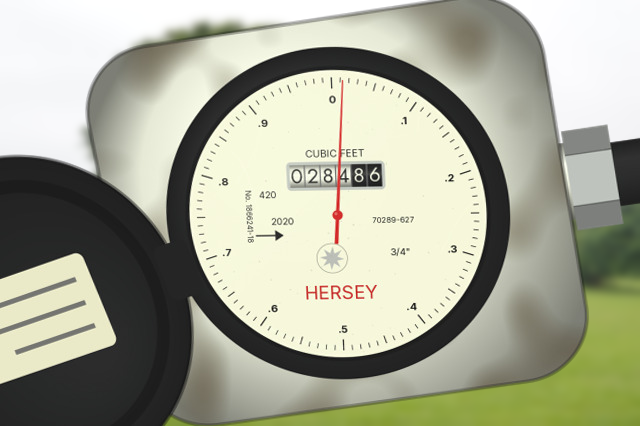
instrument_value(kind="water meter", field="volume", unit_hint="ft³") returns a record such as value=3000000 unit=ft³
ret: value=28486.01 unit=ft³
